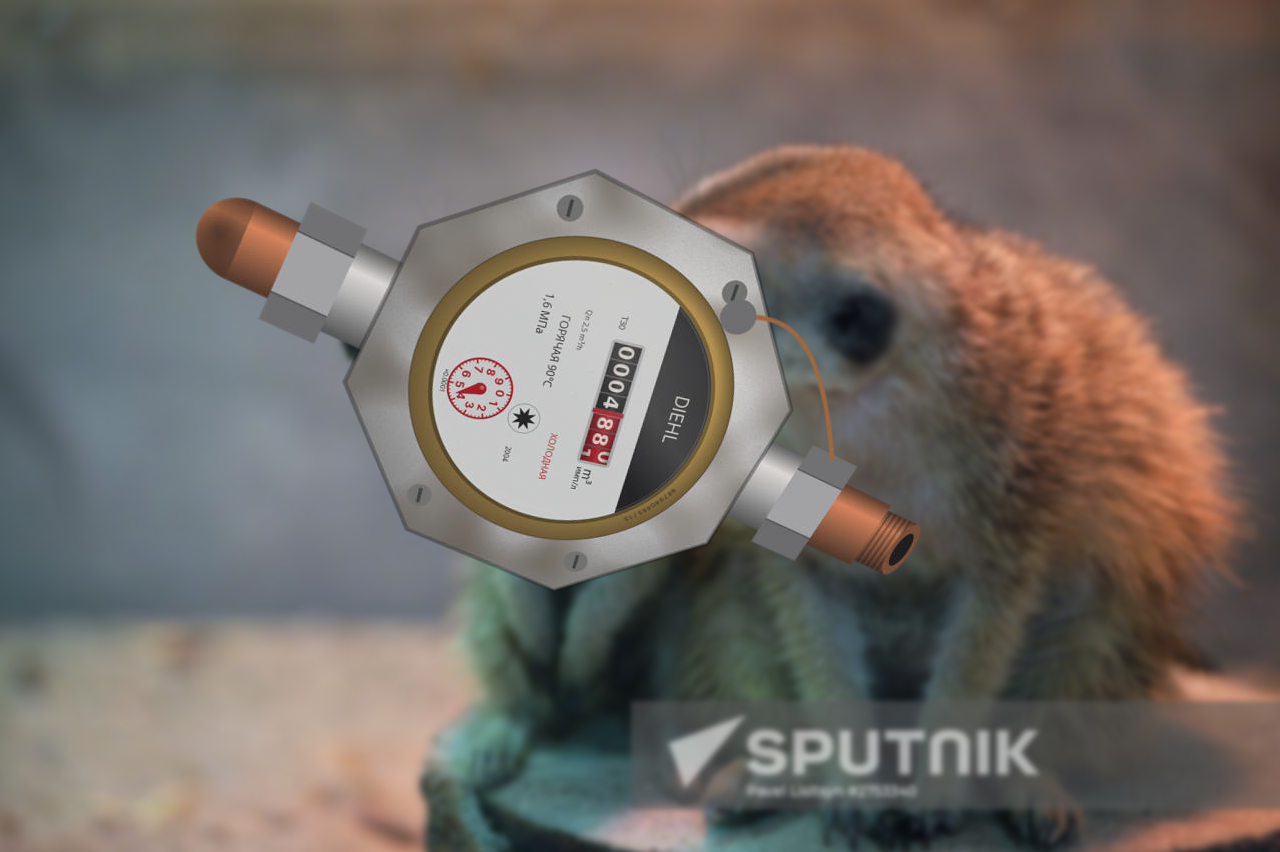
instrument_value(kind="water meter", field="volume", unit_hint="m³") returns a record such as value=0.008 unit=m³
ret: value=4.8804 unit=m³
